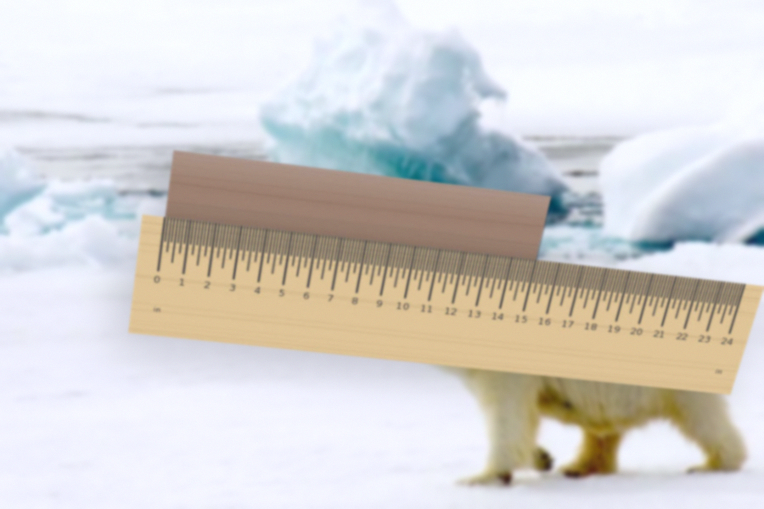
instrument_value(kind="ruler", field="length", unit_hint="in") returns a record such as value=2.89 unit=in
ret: value=15 unit=in
